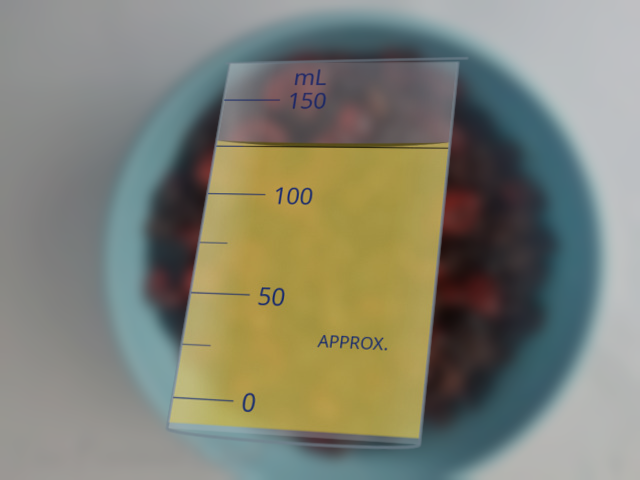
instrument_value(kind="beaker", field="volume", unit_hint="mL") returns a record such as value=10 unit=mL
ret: value=125 unit=mL
